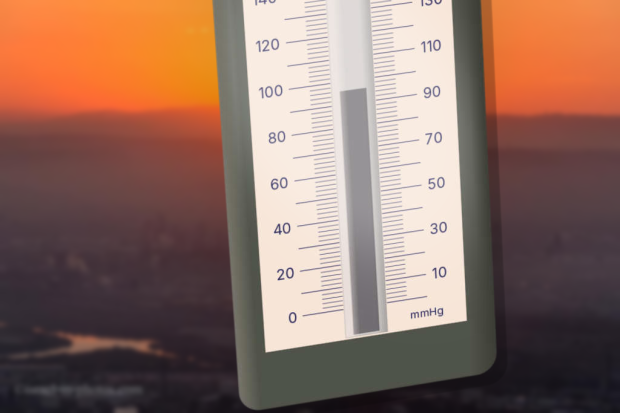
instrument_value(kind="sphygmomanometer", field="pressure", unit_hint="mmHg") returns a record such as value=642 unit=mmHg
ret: value=96 unit=mmHg
